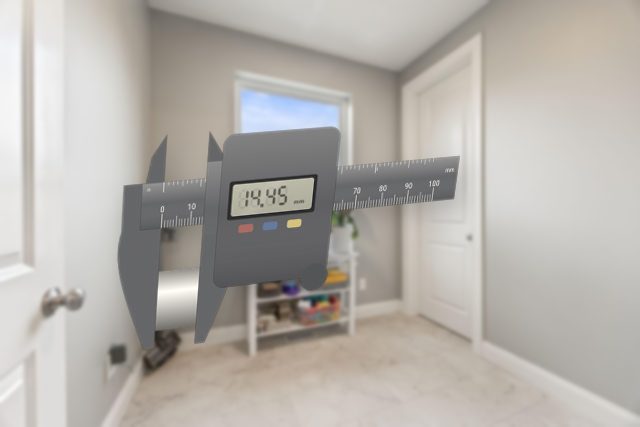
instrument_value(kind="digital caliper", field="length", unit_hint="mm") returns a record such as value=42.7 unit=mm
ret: value=14.45 unit=mm
